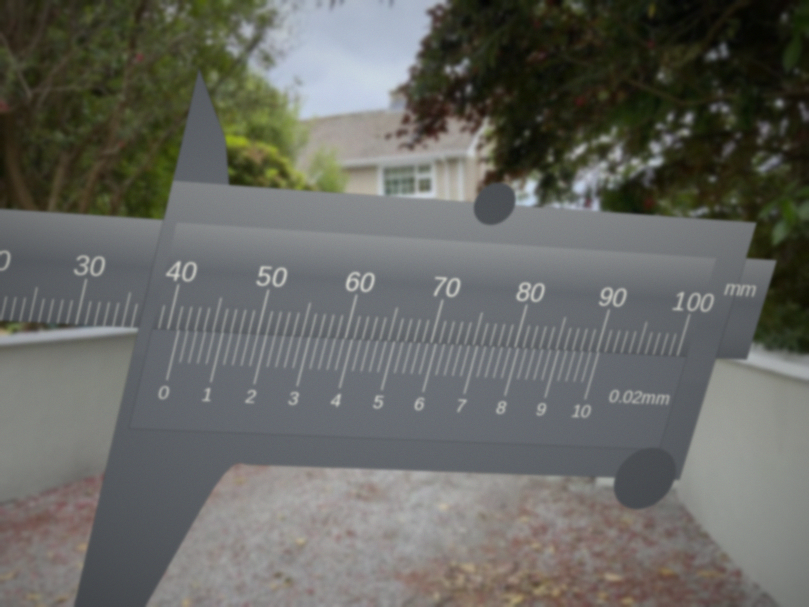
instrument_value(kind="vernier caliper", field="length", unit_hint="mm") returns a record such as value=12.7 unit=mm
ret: value=41.2 unit=mm
